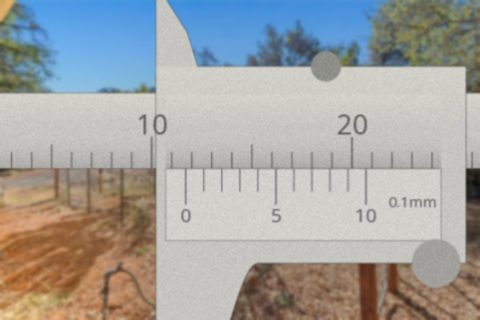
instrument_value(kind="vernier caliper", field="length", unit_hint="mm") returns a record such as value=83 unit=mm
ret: value=11.7 unit=mm
